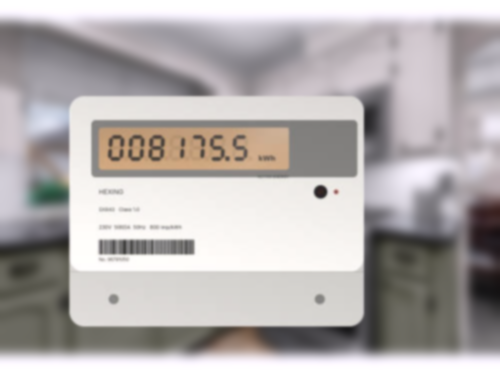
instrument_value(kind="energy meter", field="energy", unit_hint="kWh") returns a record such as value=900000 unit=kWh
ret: value=8175.5 unit=kWh
